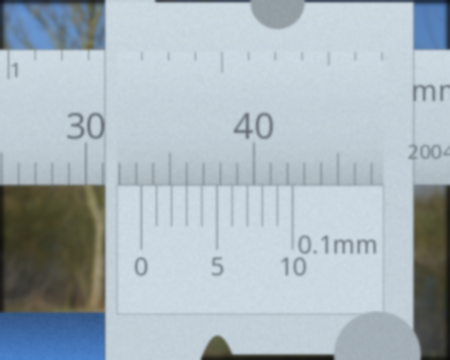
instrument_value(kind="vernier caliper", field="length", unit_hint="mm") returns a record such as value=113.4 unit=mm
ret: value=33.3 unit=mm
